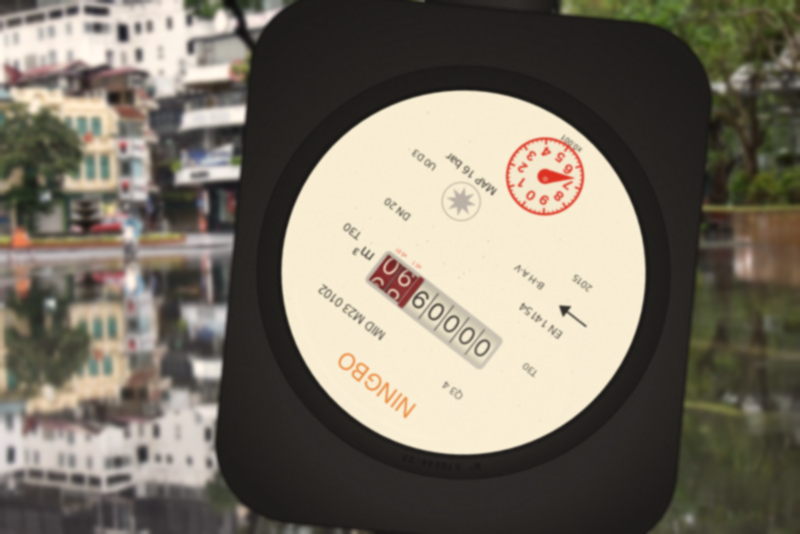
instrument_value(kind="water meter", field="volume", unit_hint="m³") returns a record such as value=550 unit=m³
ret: value=9.896 unit=m³
